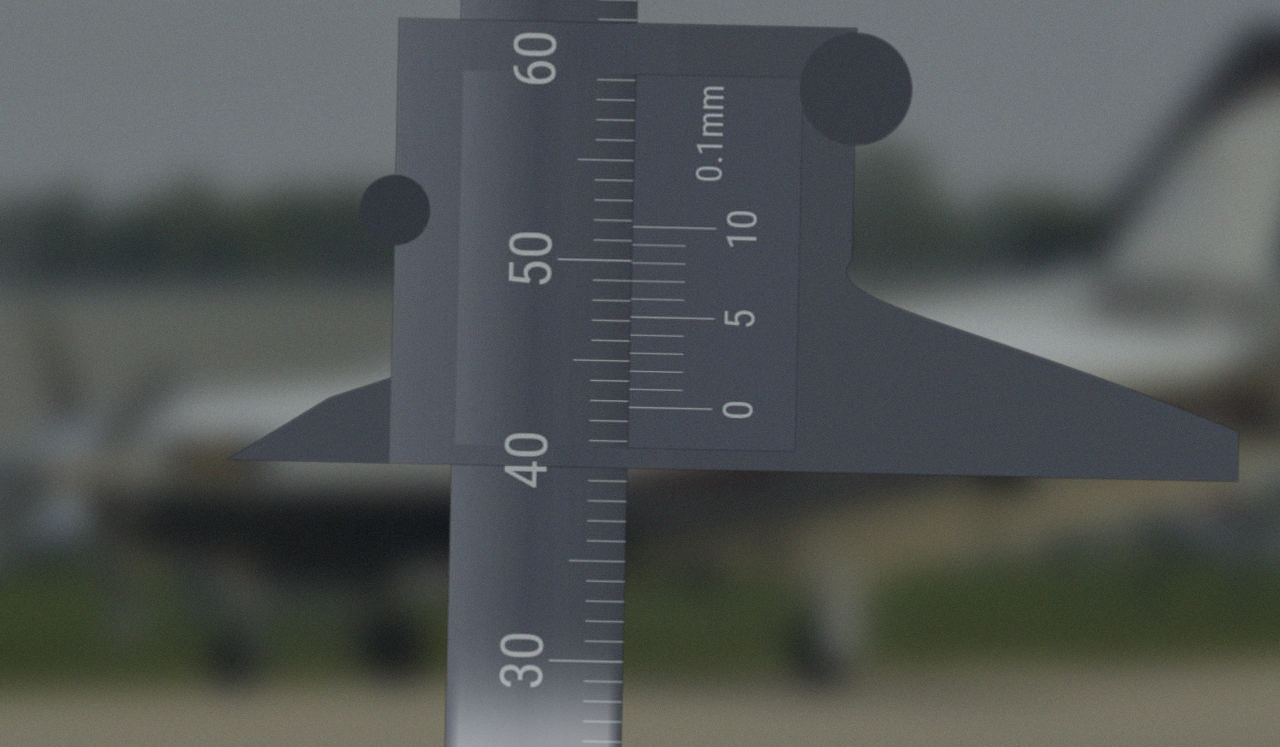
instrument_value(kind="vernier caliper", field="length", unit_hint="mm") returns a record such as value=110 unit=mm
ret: value=42.7 unit=mm
